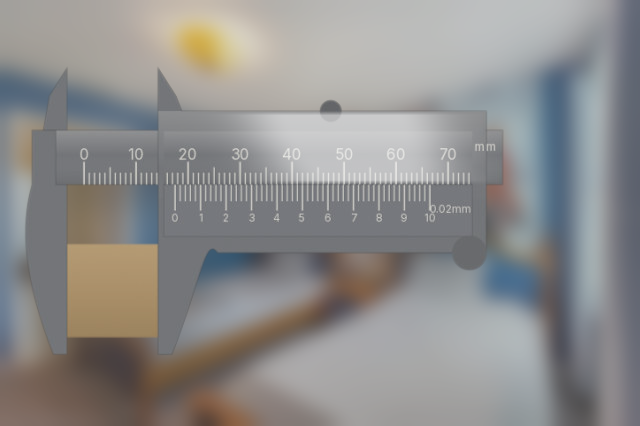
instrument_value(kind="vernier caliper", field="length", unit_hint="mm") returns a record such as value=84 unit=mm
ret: value=17.5 unit=mm
